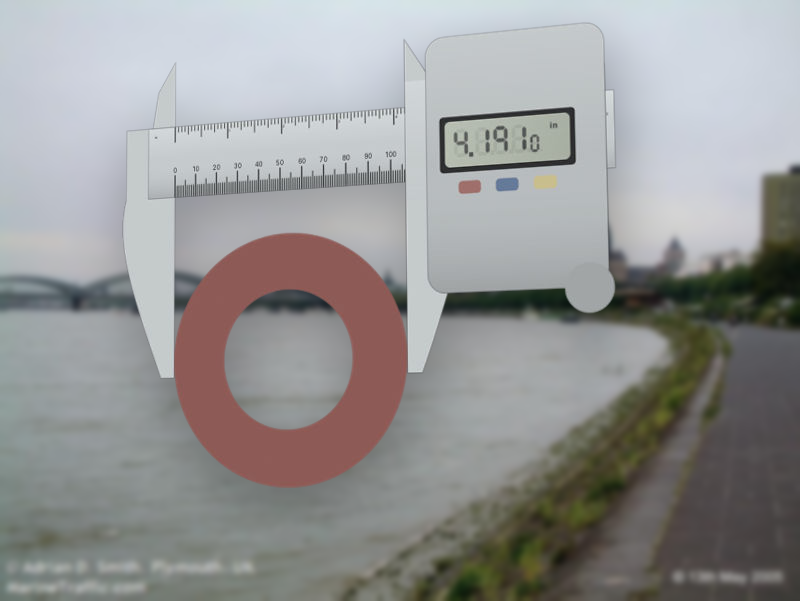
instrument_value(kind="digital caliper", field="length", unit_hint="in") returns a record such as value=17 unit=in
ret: value=4.1910 unit=in
